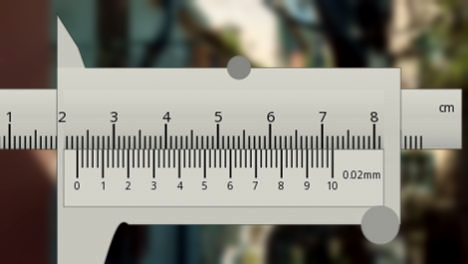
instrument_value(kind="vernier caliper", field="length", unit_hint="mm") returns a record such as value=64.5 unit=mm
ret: value=23.0 unit=mm
